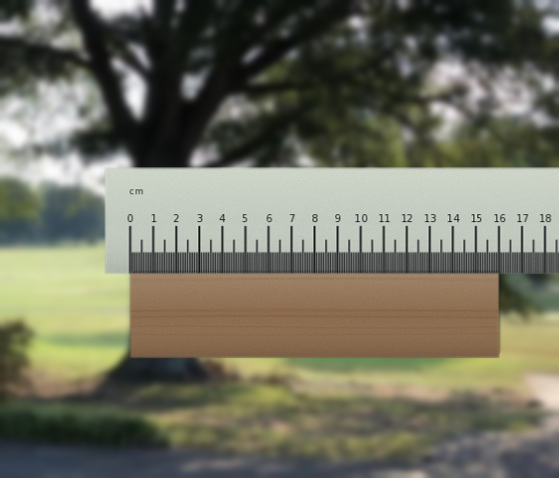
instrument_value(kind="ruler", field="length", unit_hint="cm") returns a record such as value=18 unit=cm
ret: value=16 unit=cm
